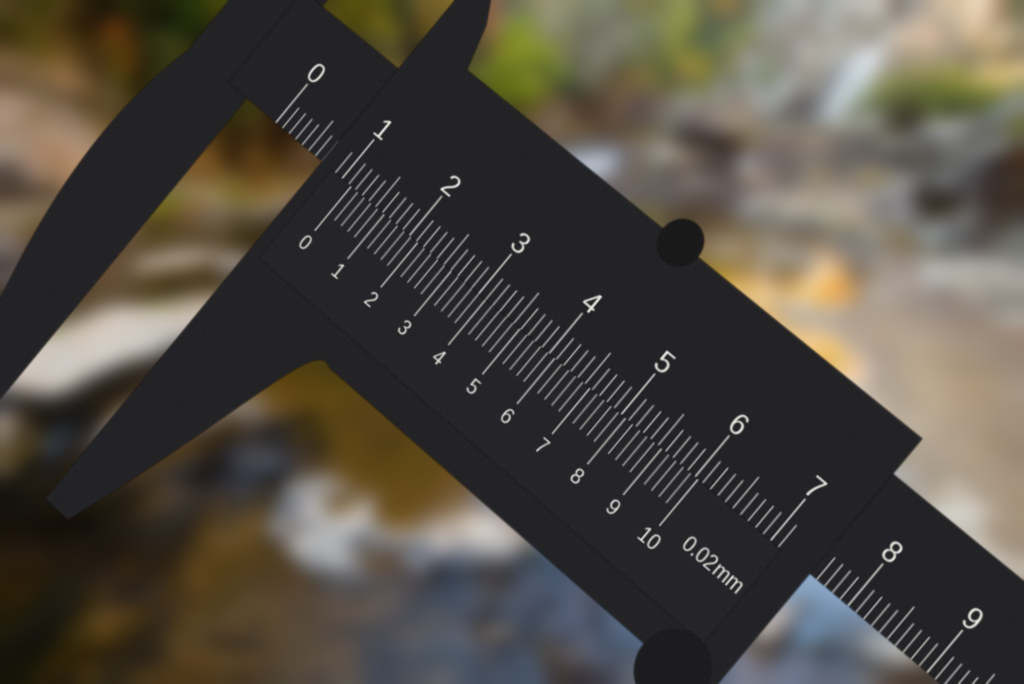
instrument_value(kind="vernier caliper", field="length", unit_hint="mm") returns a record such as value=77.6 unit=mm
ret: value=11.4 unit=mm
